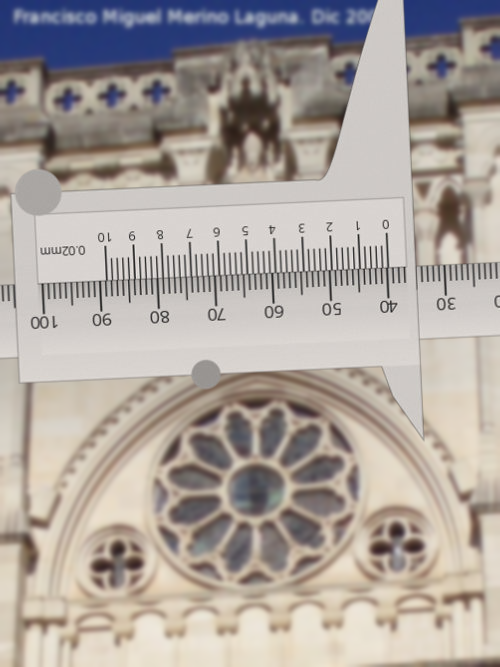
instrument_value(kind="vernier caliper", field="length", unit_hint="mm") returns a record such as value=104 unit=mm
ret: value=39.8 unit=mm
